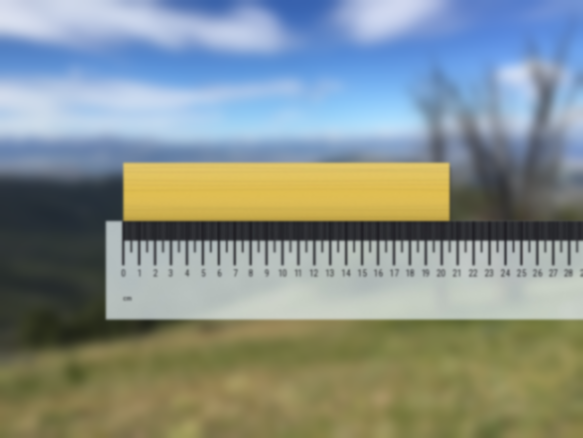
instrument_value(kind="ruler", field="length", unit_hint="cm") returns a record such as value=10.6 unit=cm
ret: value=20.5 unit=cm
